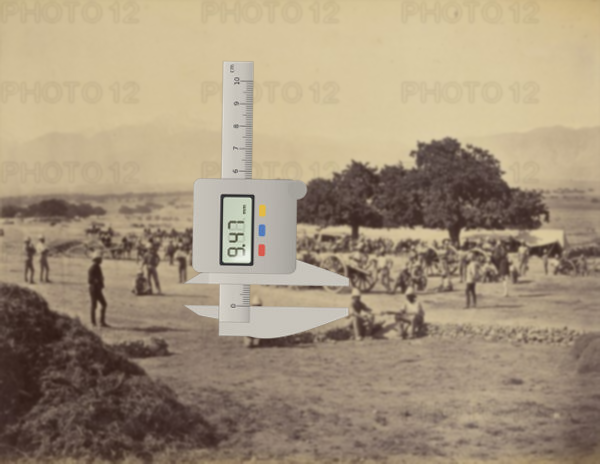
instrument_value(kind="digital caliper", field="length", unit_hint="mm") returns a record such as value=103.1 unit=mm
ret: value=9.47 unit=mm
